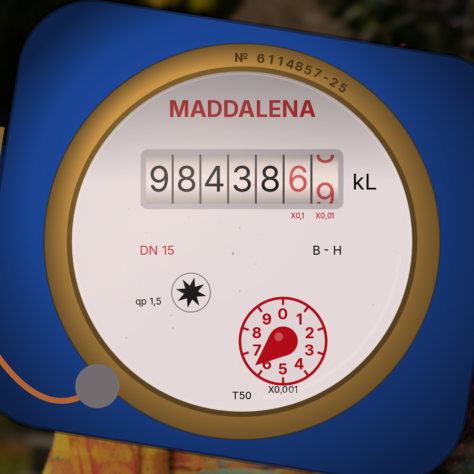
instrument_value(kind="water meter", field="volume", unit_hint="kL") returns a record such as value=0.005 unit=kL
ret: value=98438.686 unit=kL
